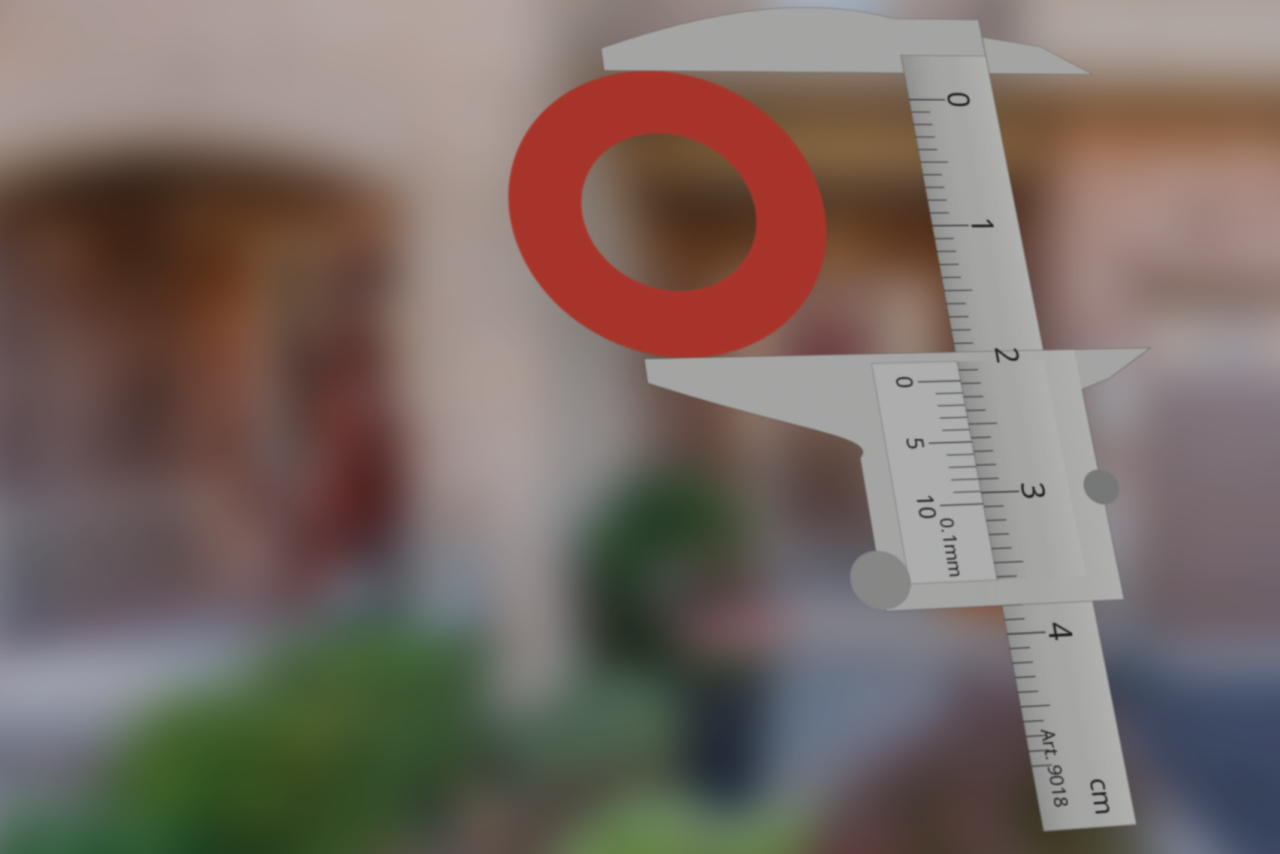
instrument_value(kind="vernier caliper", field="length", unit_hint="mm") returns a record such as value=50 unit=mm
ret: value=21.8 unit=mm
